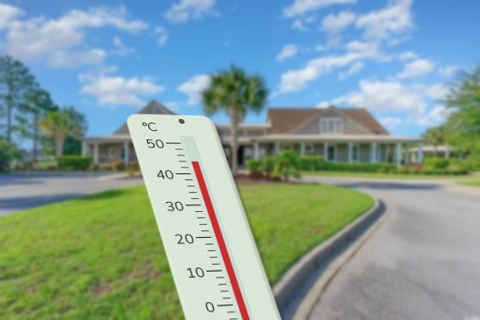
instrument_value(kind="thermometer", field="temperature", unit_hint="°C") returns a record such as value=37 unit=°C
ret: value=44 unit=°C
